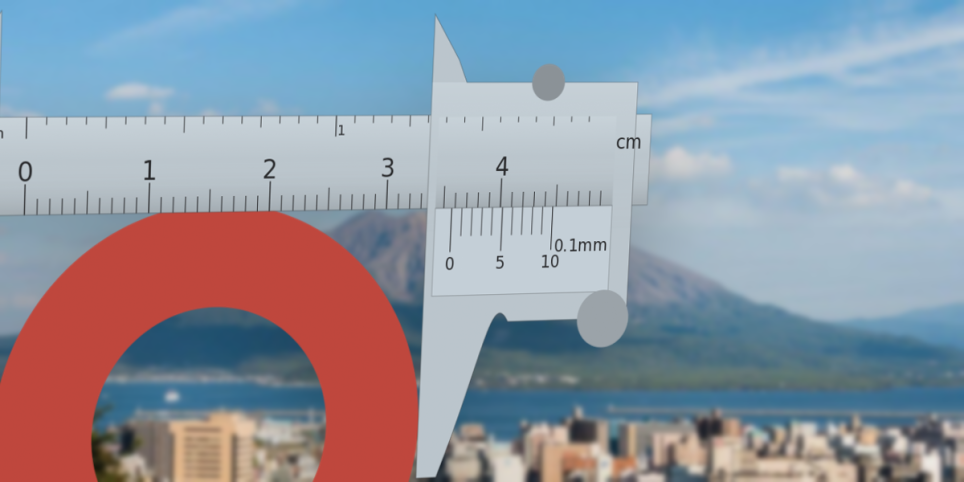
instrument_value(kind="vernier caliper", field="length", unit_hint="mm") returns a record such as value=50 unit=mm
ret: value=35.7 unit=mm
